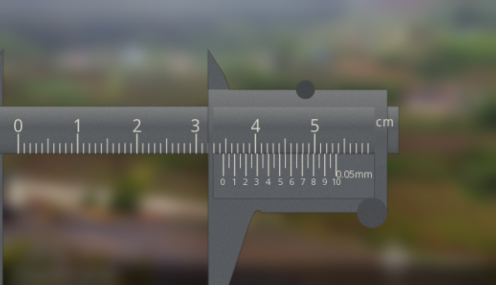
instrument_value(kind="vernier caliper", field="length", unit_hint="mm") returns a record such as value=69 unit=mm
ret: value=34.6 unit=mm
